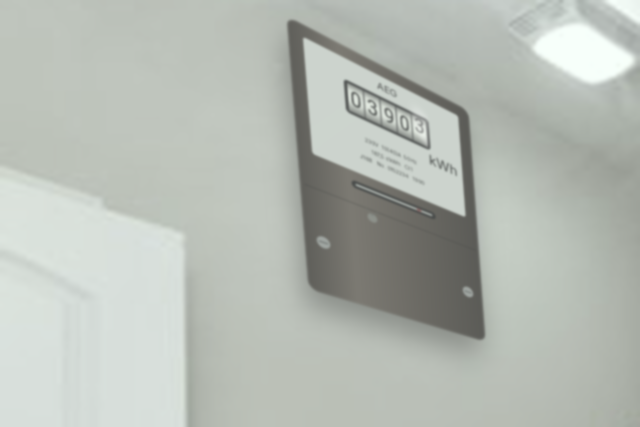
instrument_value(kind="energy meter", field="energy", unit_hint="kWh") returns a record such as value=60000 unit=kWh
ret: value=3903 unit=kWh
